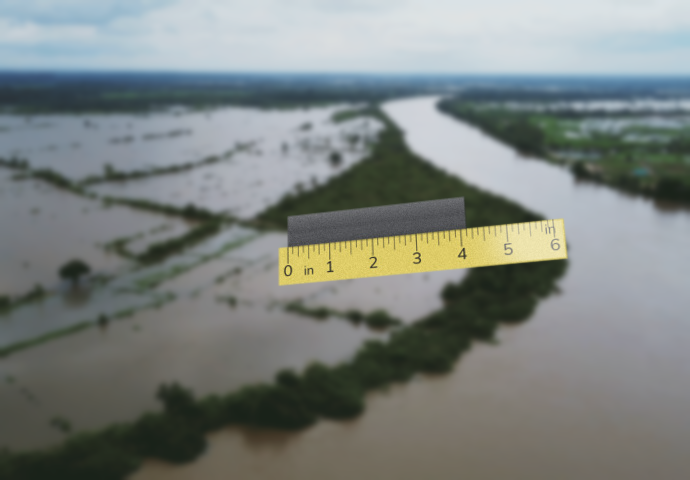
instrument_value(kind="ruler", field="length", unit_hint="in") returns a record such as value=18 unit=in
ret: value=4.125 unit=in
